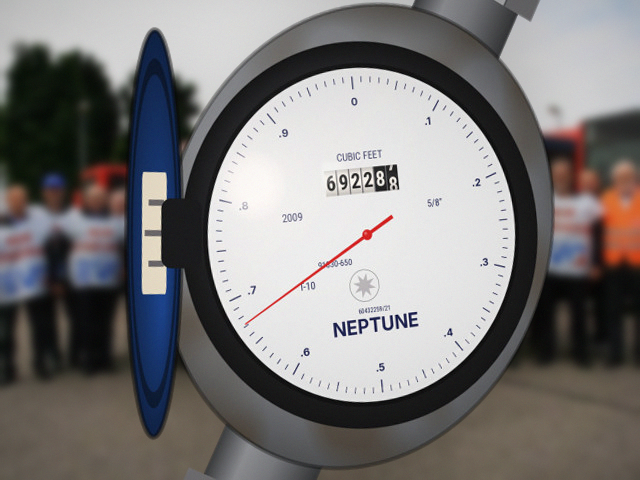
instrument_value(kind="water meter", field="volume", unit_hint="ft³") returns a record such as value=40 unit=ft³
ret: value=692287.67 unit=ft³
